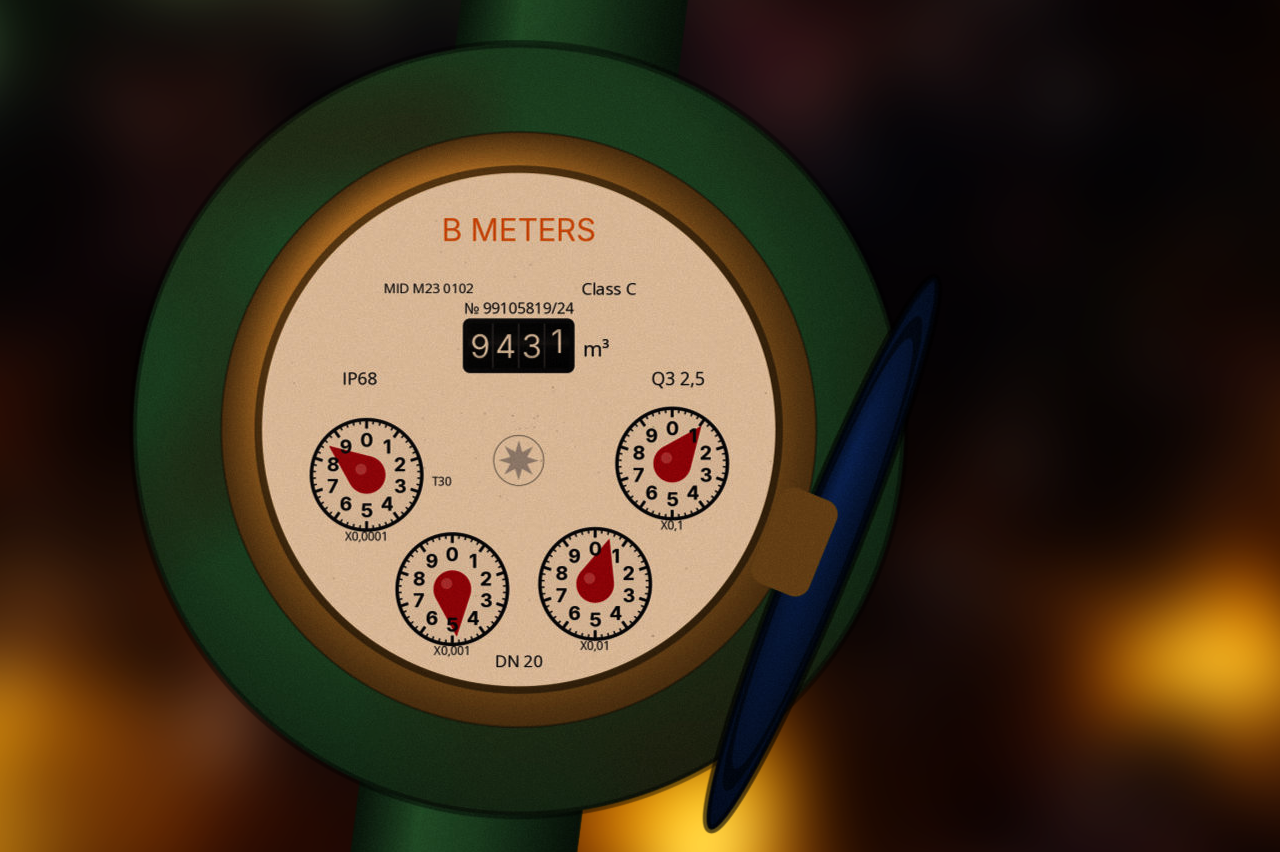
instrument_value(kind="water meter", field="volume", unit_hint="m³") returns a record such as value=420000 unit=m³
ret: value=9431.1048 unit=m³
